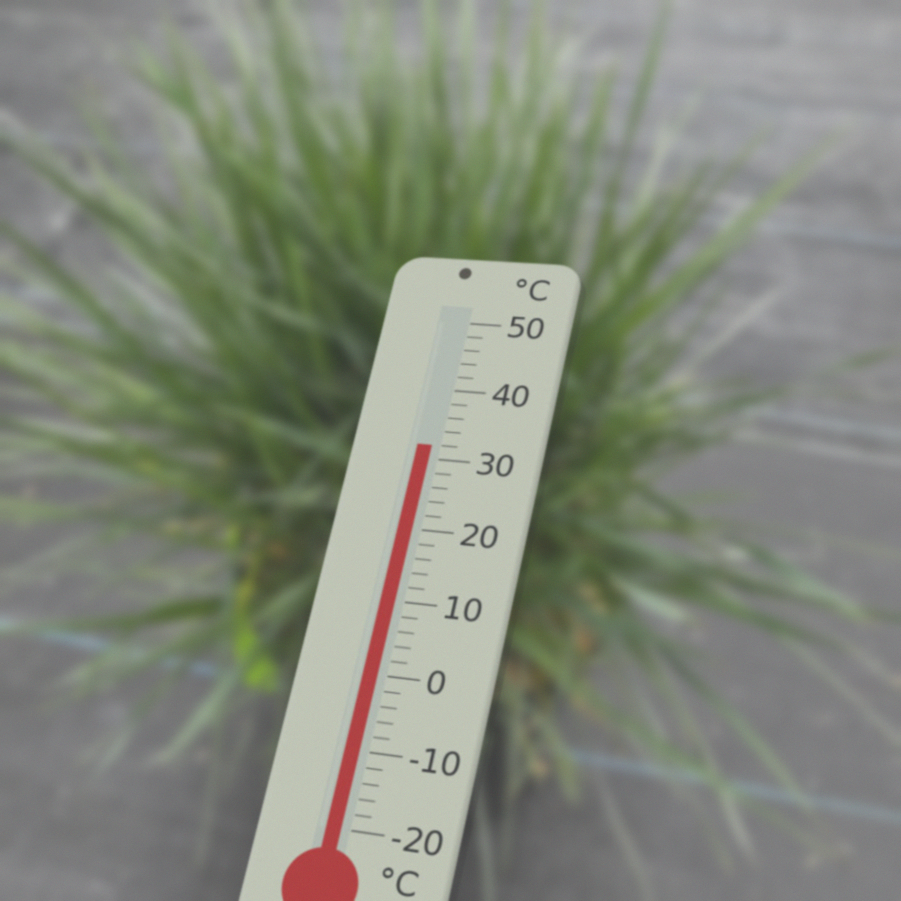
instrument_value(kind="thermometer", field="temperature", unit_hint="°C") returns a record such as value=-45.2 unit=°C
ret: value=32 unit=°C
